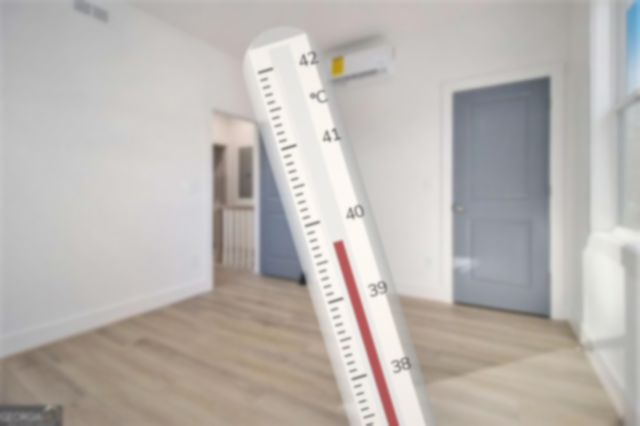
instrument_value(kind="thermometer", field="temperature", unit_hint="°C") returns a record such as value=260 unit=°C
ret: value=39.7 unit=°C
